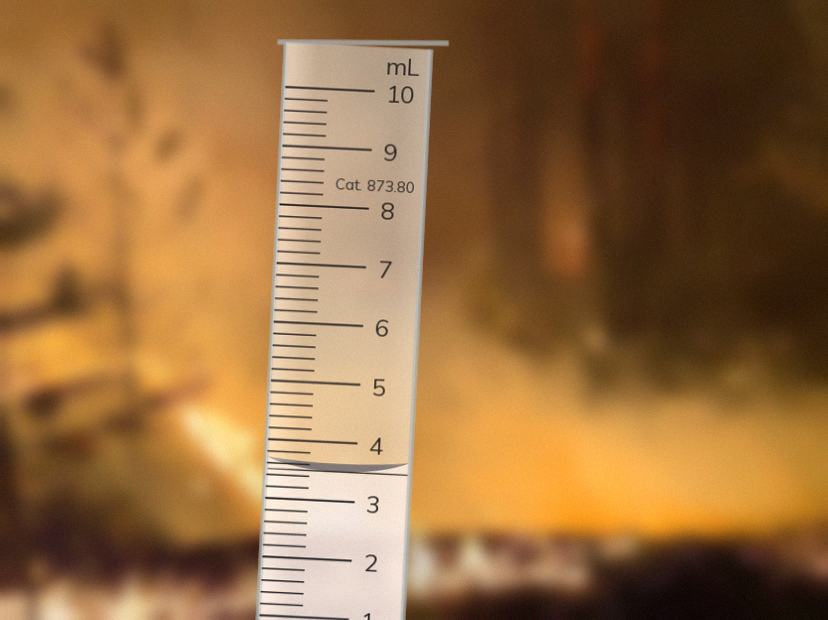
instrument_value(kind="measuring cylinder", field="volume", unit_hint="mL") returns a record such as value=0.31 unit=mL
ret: value=3.5 unit=mL
